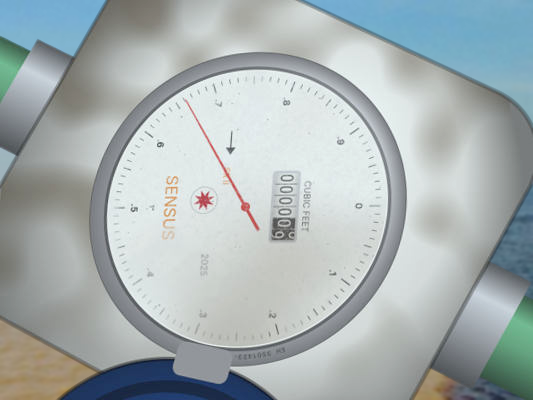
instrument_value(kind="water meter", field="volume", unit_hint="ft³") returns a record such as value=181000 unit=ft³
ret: value=8.66 unit=ft³
